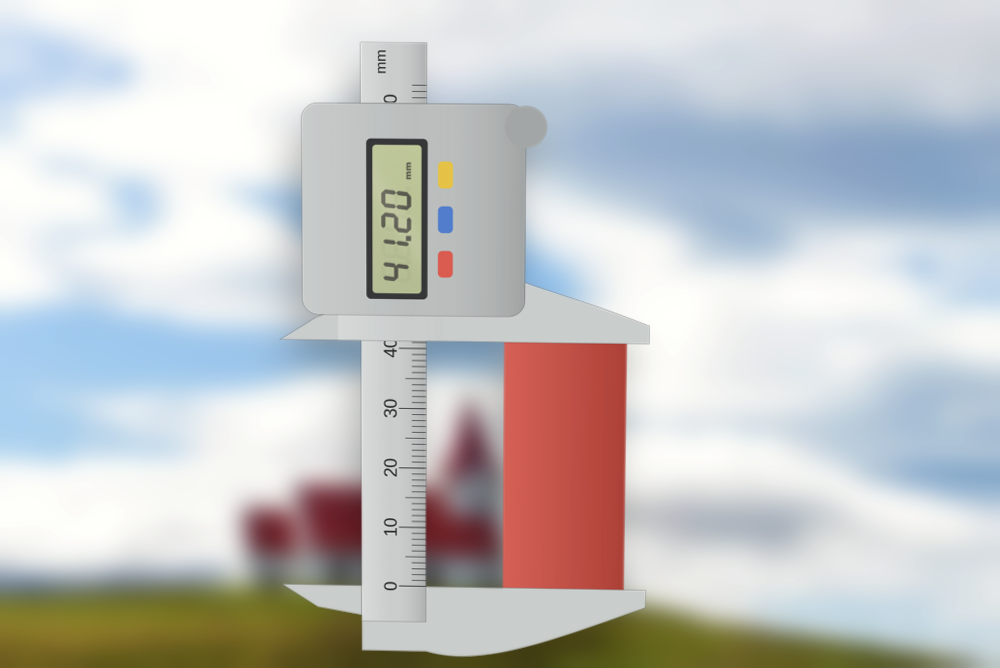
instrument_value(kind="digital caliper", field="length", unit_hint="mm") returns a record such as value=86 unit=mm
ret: value=41.20 unit=mm
